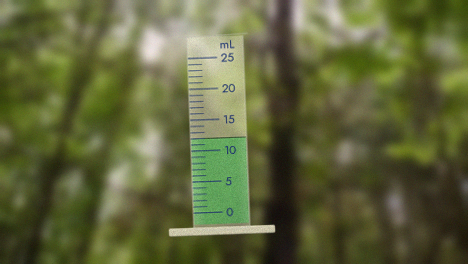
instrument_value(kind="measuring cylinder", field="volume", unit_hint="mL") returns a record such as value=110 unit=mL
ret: value=12 unit=mL
